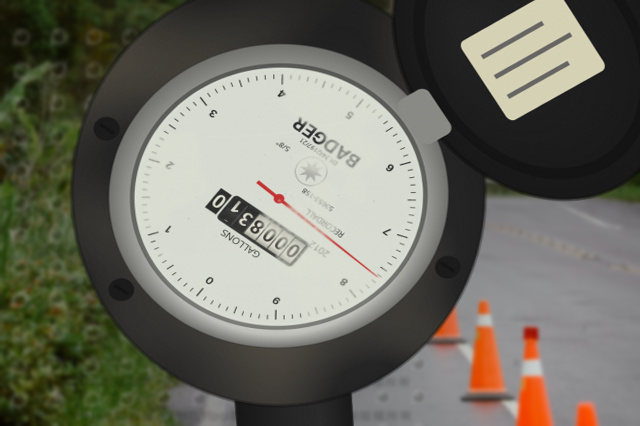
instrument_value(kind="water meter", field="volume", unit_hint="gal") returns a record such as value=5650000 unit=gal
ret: value=8307.6 unit=gal
